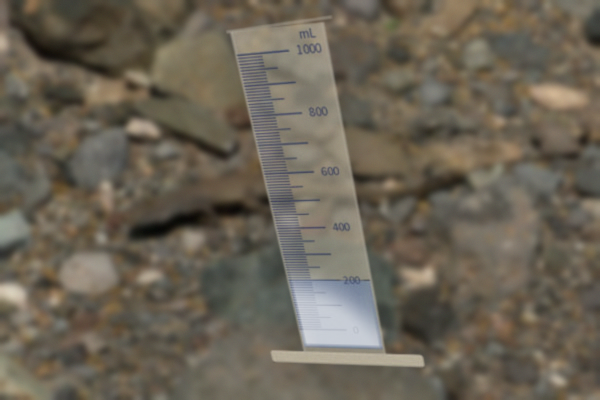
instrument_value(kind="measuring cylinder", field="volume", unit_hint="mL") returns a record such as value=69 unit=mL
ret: value=200 unit=mL
